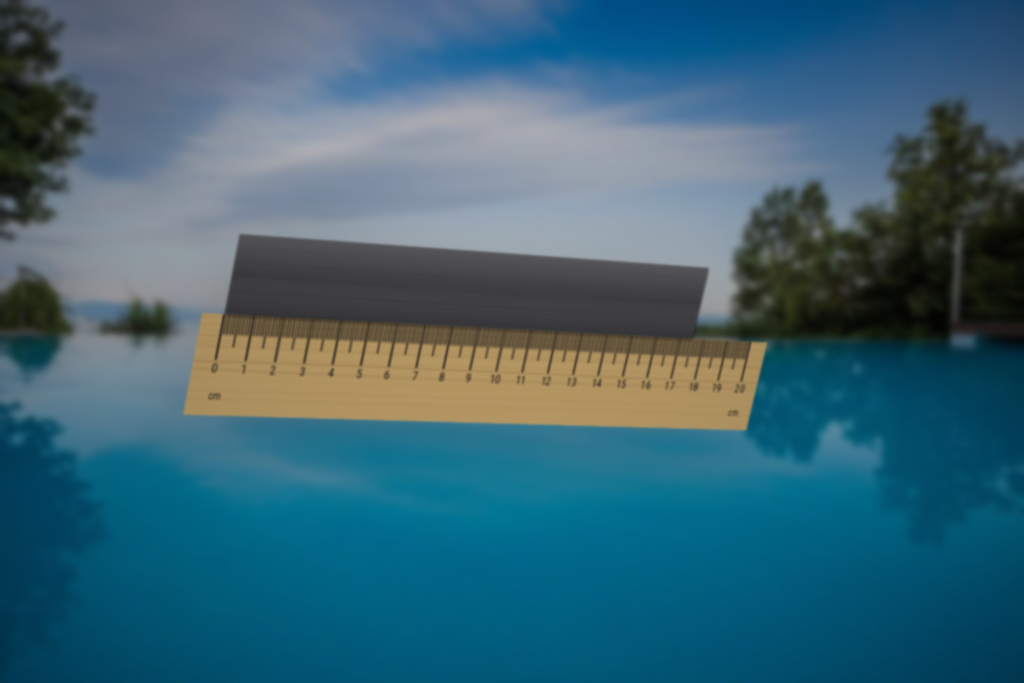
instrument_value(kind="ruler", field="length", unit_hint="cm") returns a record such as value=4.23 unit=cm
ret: value=17.5 unit=cm
